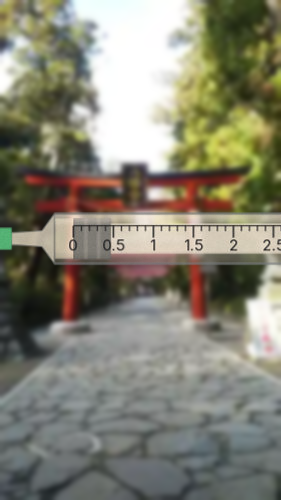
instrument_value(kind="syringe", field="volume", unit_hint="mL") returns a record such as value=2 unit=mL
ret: value=0 unit=mL
